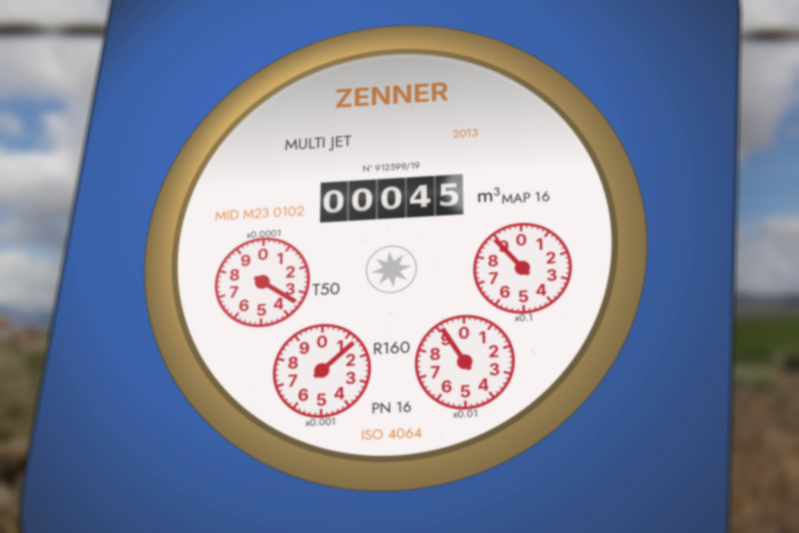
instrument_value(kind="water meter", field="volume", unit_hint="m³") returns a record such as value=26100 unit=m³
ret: value=45.8913 unit=m³
